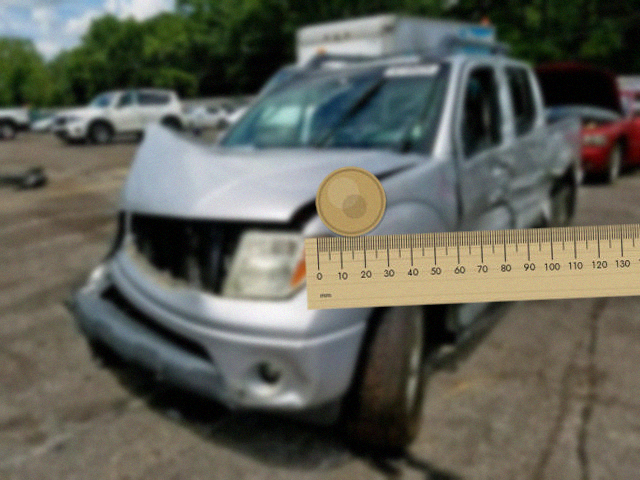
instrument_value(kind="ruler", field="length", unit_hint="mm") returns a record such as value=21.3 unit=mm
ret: value=30 unit=mm
